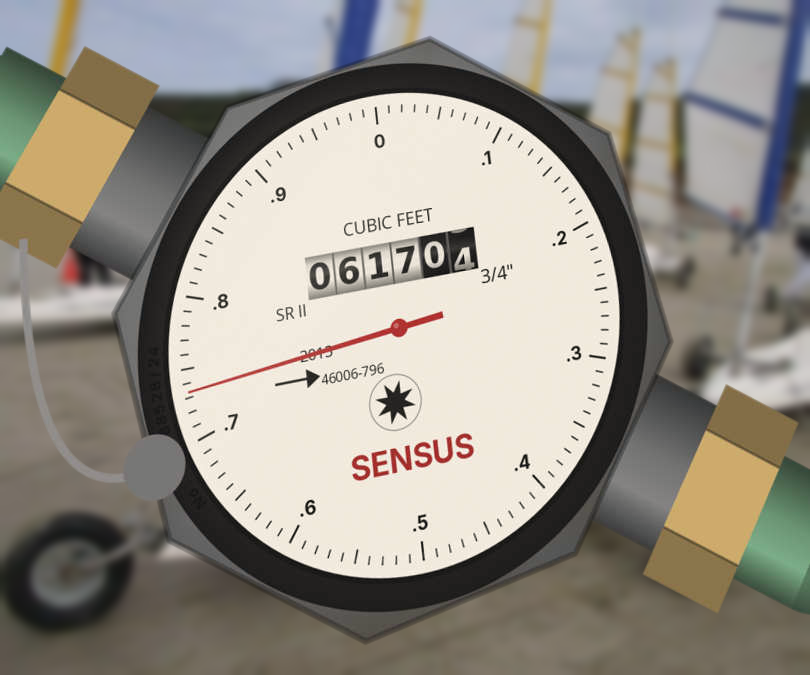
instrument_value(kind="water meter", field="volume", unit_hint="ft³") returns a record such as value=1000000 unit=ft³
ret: value=61703.73 unit=ft³
